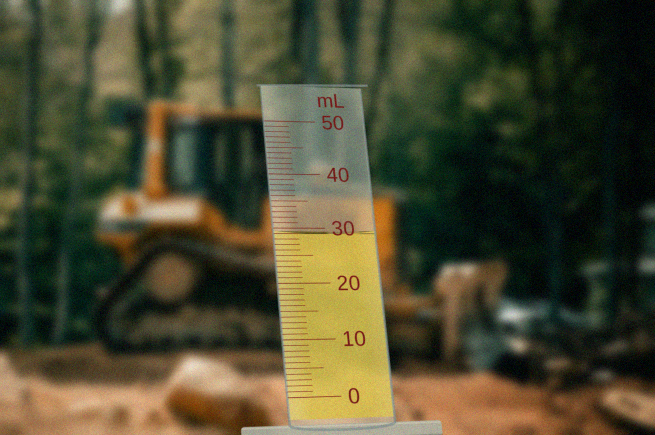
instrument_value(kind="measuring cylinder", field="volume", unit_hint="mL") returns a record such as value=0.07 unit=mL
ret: value=29 unit=mL
